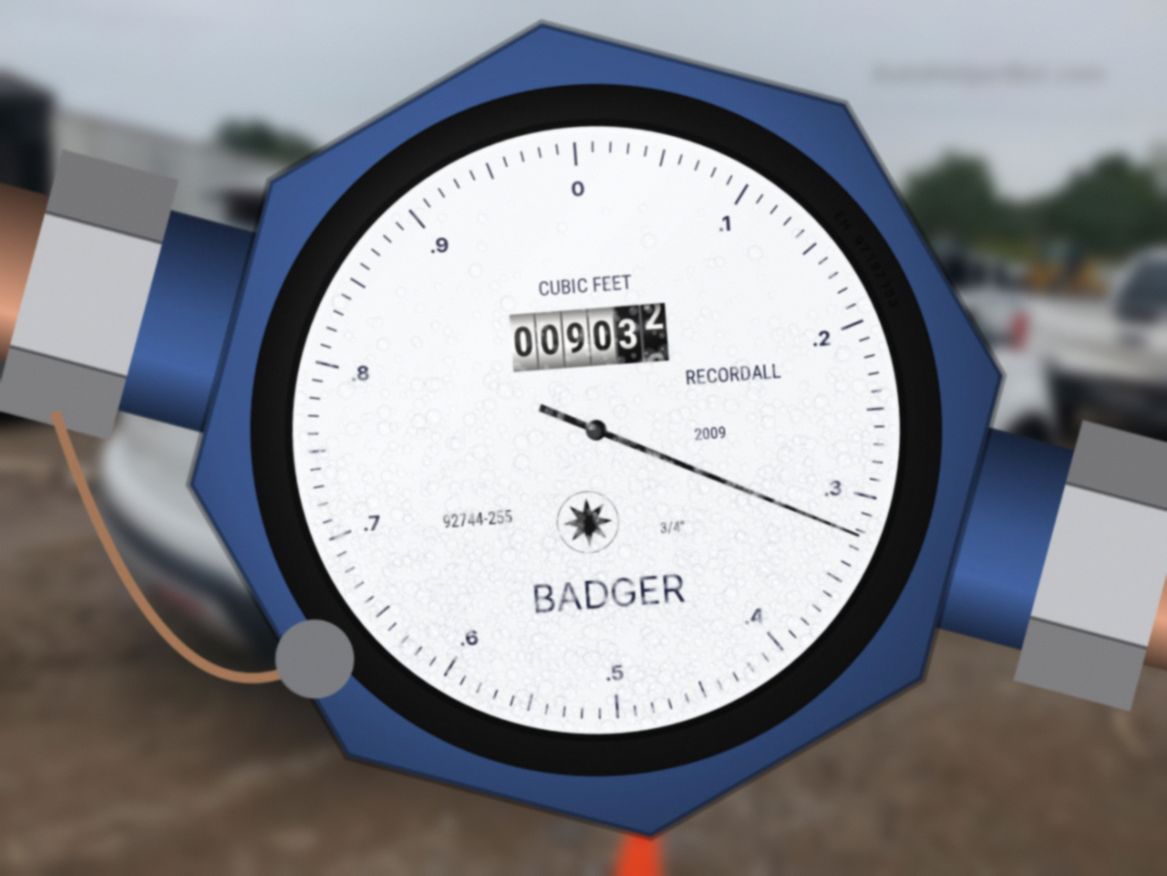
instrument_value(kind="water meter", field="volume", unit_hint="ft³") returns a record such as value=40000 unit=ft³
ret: value=9032.32 unit=ft³
